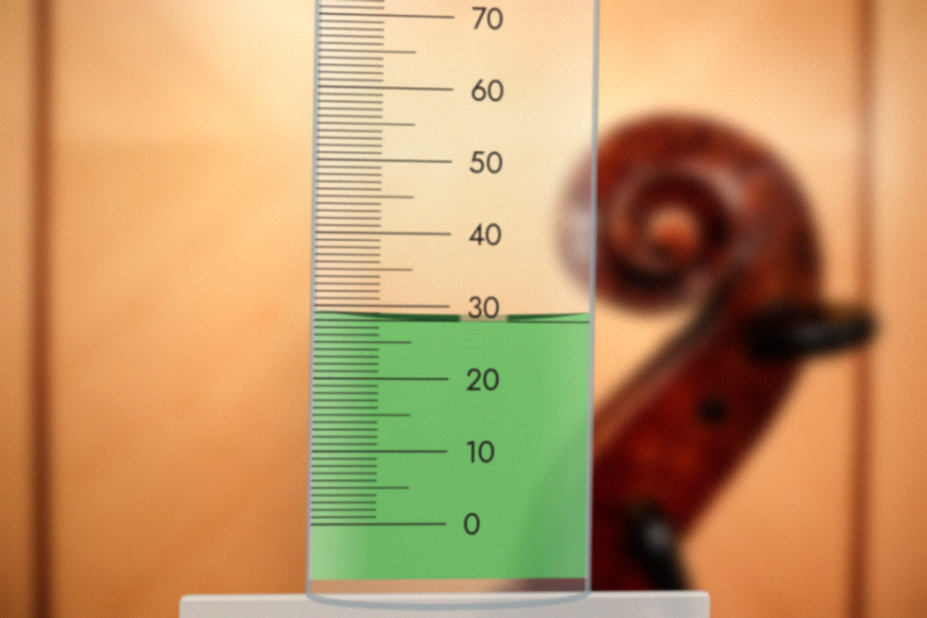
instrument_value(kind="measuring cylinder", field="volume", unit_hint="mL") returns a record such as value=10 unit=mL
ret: value=28 unit=mL
